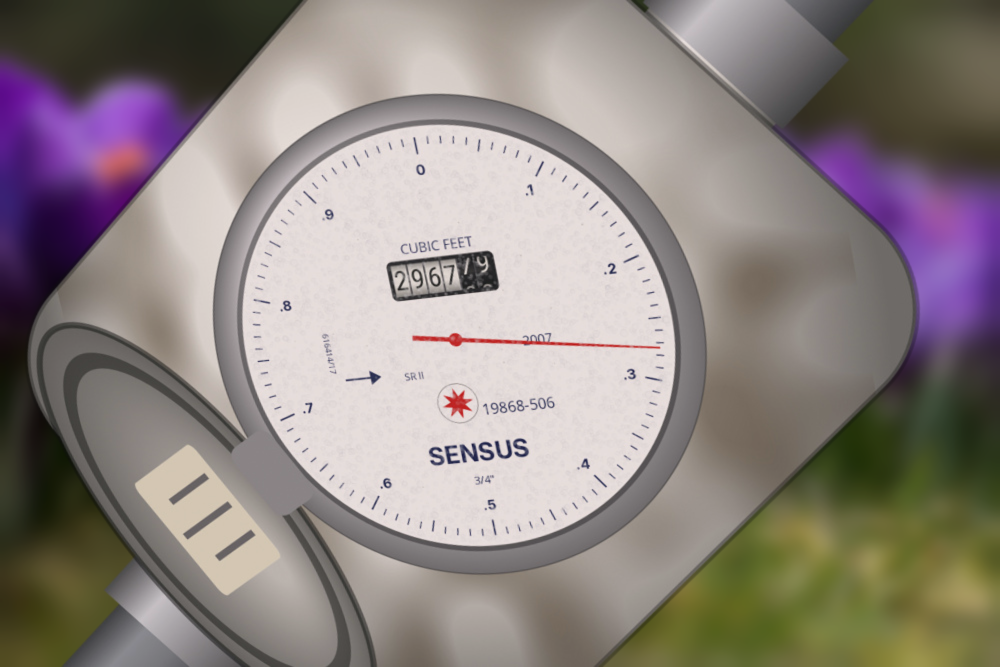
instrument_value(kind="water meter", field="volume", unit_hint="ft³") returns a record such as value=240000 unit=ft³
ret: value=296779.27 unit=ft³
